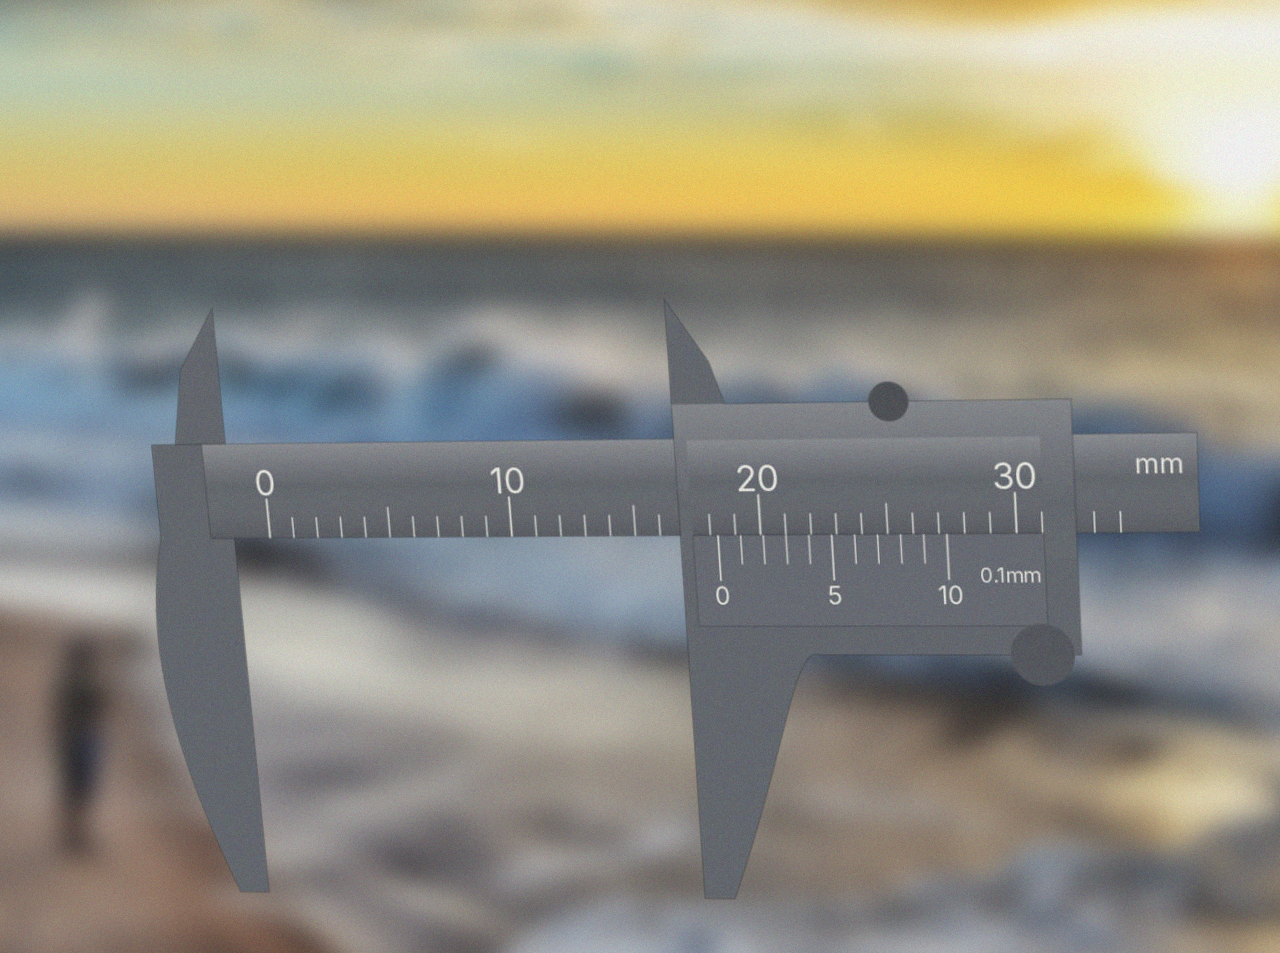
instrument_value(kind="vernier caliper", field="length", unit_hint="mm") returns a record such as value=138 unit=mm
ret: value=18.3 unit=mm
